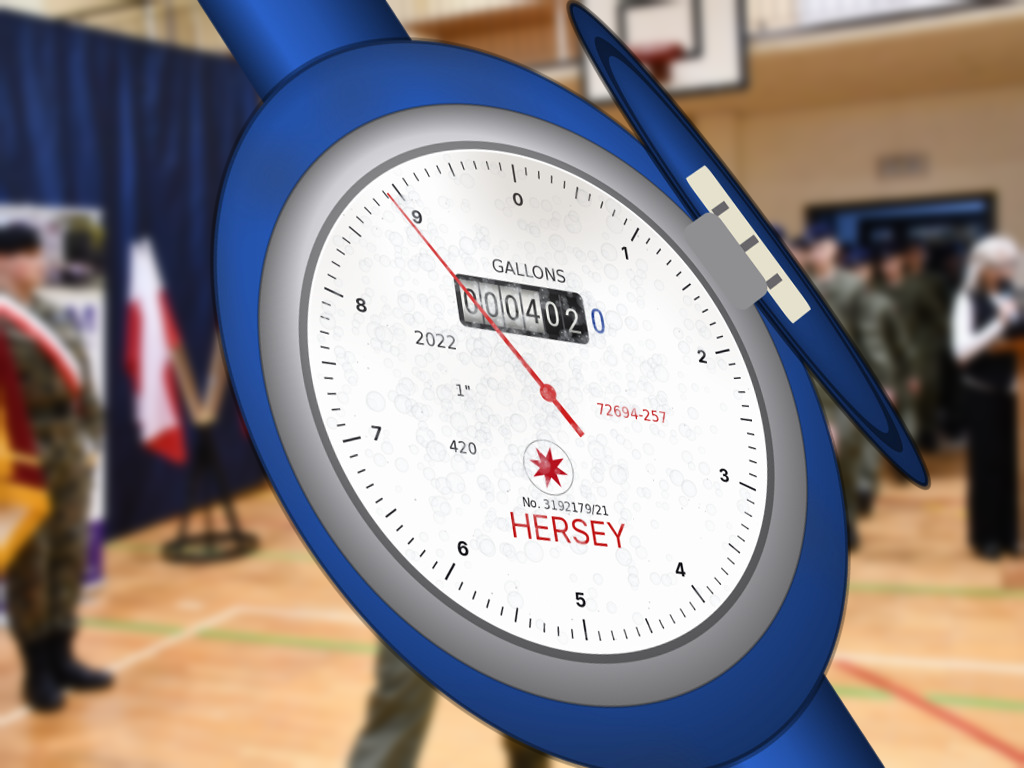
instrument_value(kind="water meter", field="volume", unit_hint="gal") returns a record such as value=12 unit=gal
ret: value=4018.9 unit=gal
